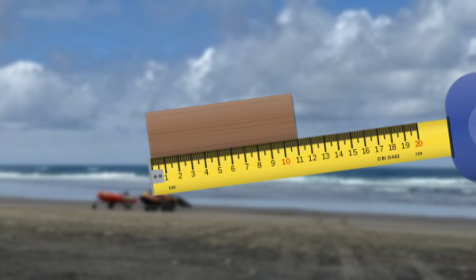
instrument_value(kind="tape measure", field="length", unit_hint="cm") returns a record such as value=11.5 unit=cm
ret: value=11 unit=cm
